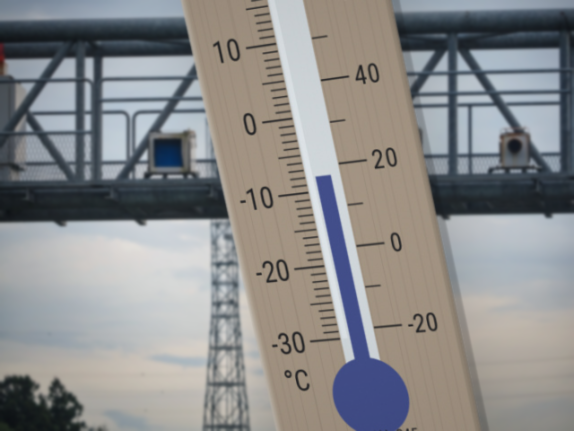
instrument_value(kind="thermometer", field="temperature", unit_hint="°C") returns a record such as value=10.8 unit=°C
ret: value=-8 unit=°C
